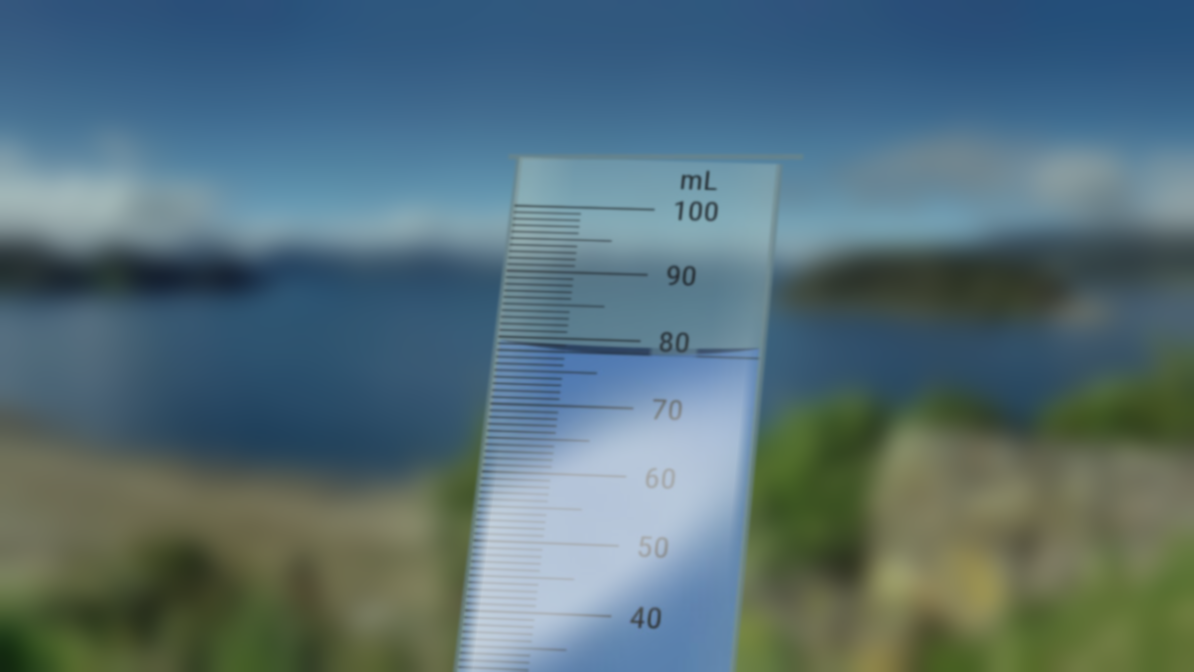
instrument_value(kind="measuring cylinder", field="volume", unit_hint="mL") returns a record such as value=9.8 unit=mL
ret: value=78 unit=mL
